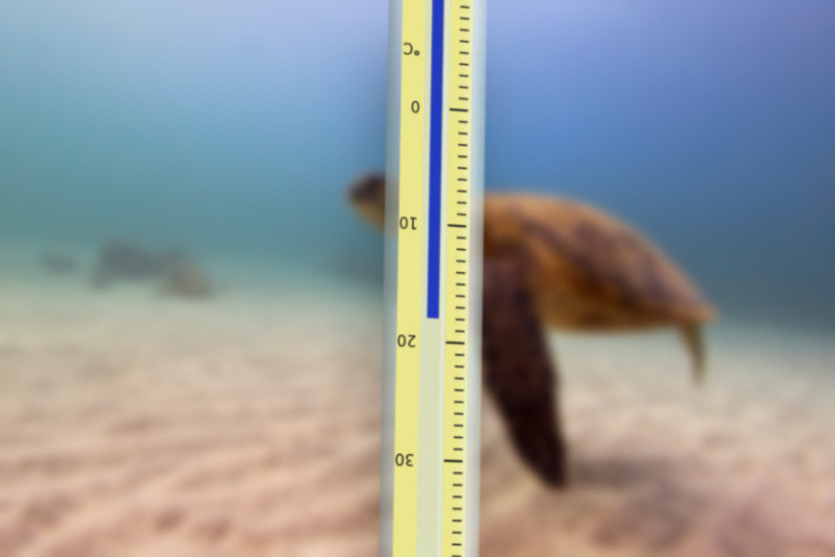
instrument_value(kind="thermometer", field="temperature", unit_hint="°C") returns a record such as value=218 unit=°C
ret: value=18 unit=°C
